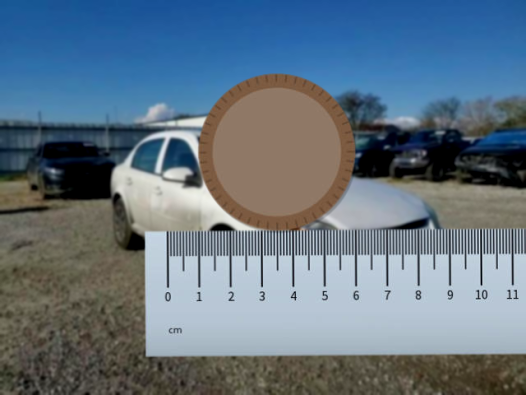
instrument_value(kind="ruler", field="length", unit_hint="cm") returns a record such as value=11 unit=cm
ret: value=5 unit=cm
